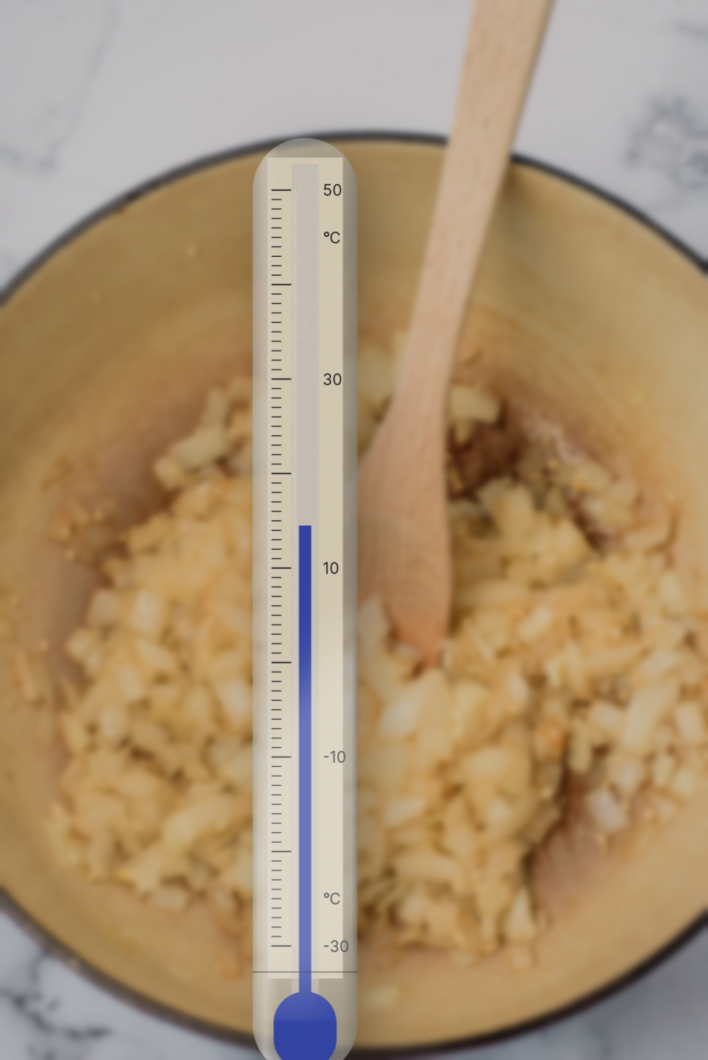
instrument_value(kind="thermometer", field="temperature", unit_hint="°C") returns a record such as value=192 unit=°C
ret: value=14.5 unit=°C
